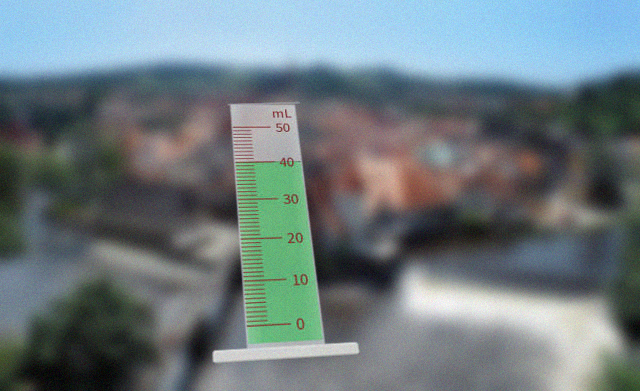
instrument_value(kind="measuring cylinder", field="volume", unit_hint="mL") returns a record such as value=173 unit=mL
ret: value=40 unit=mL
